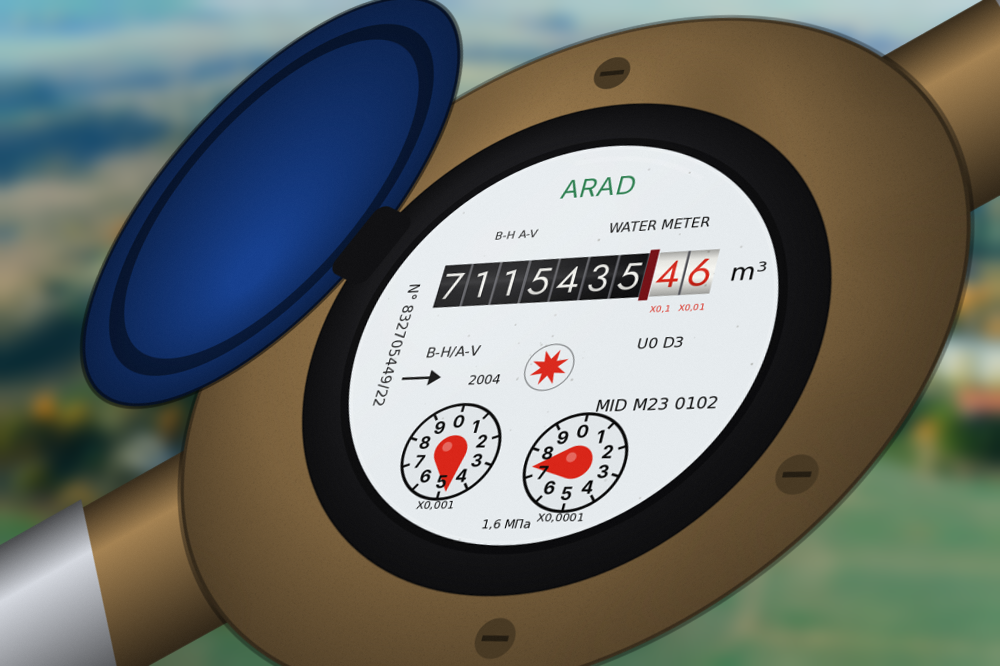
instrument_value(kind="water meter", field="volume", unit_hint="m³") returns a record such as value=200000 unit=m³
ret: value=7115435.4647 unit=m³
